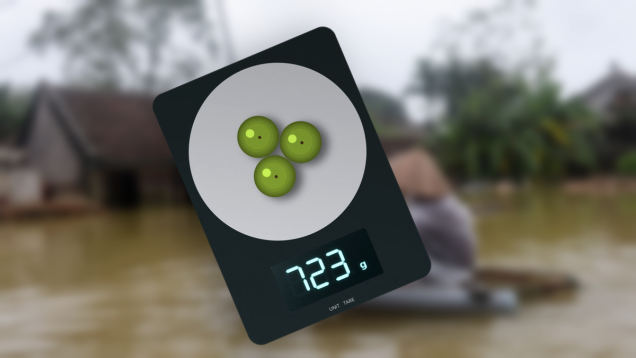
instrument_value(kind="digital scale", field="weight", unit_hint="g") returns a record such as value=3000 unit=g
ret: value=723 unit=g
